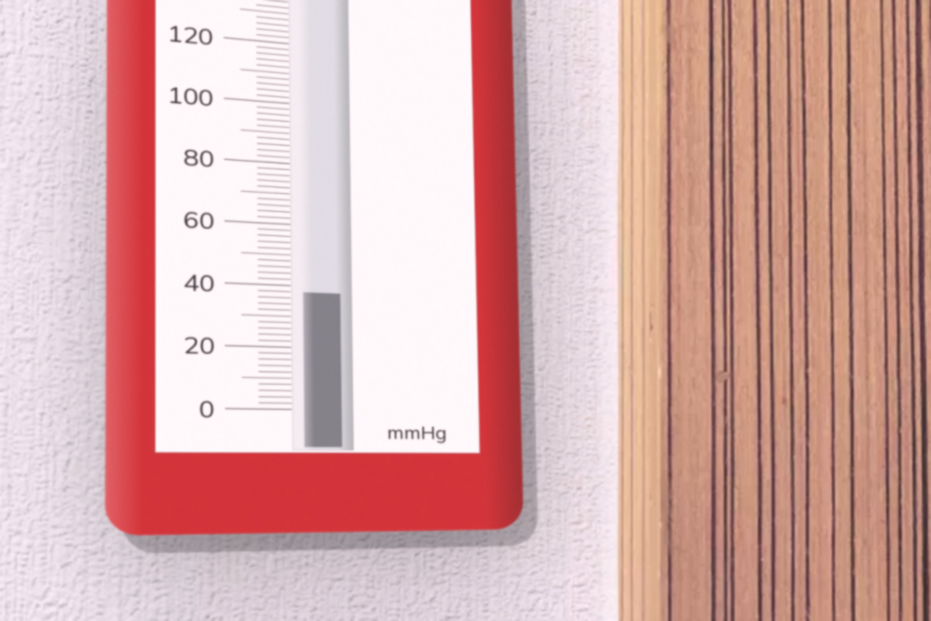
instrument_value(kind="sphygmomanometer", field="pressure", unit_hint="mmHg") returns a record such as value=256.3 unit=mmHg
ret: value=38 unit=mmHg
